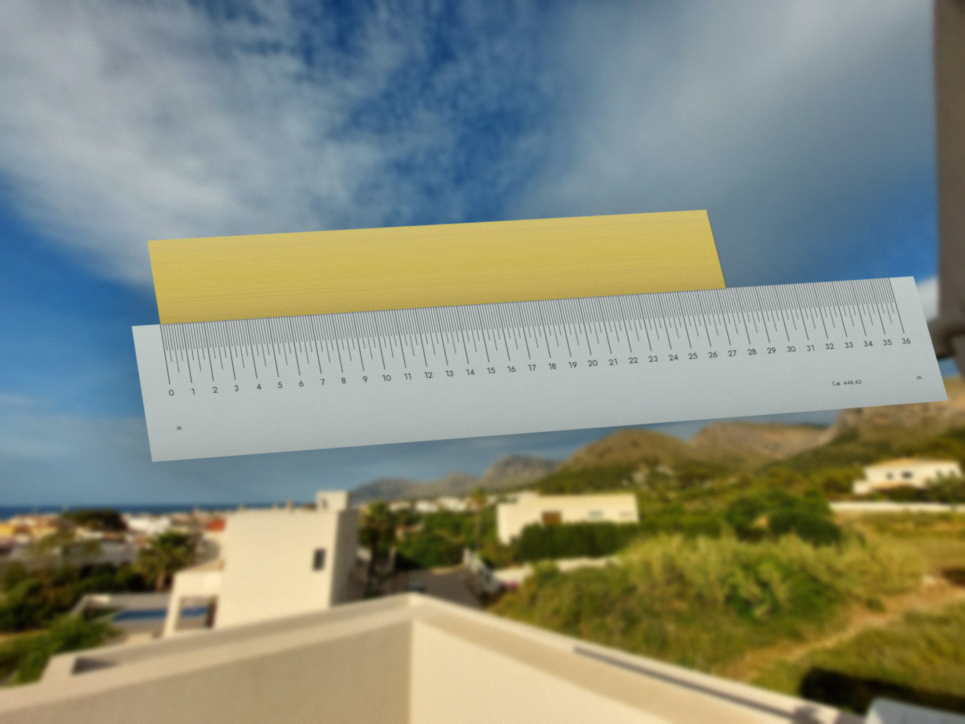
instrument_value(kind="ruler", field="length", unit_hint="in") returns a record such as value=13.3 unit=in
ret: value=27.5 unit=in
